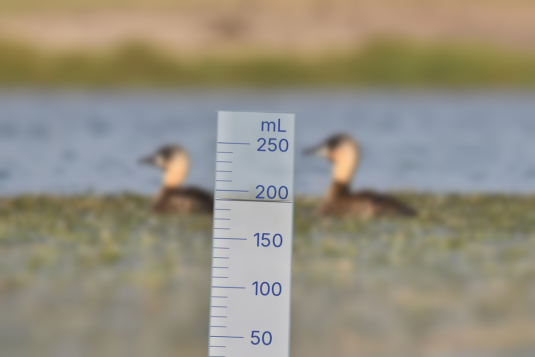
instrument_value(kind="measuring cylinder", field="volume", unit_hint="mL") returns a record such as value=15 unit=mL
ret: value=190 unit=mL
